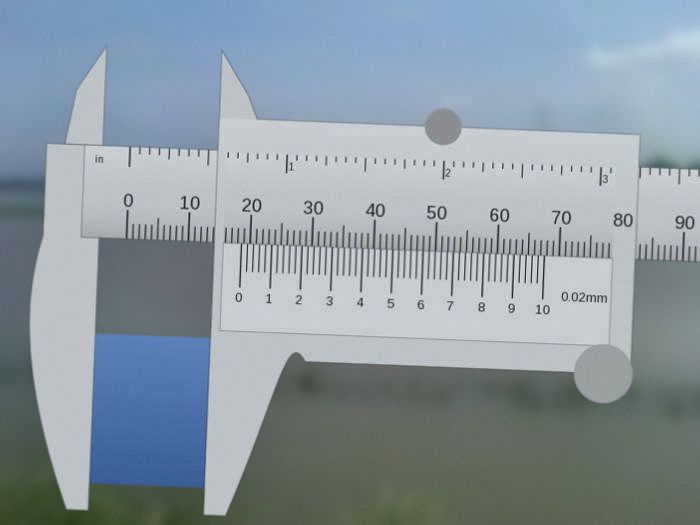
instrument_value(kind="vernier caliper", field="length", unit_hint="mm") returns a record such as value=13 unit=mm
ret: value=18.6 unit=mm
